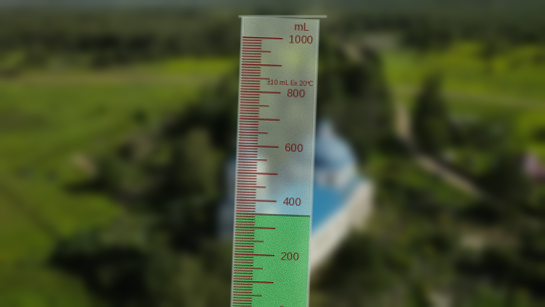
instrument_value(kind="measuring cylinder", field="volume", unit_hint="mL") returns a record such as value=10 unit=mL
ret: value=350 unit=mL
